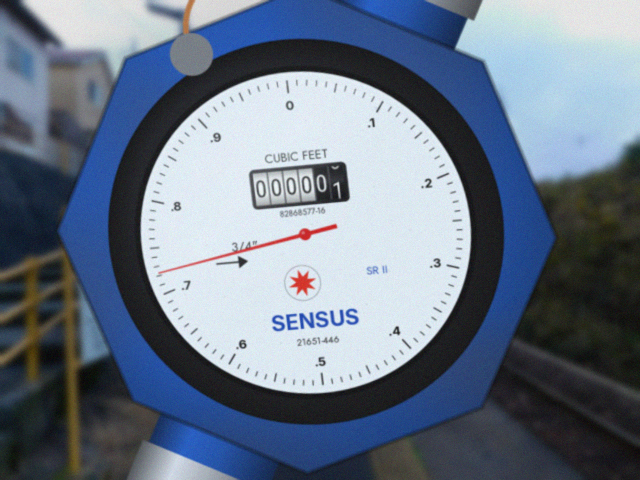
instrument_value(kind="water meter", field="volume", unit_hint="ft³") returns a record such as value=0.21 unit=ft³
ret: value=0.72 unit=ft³
